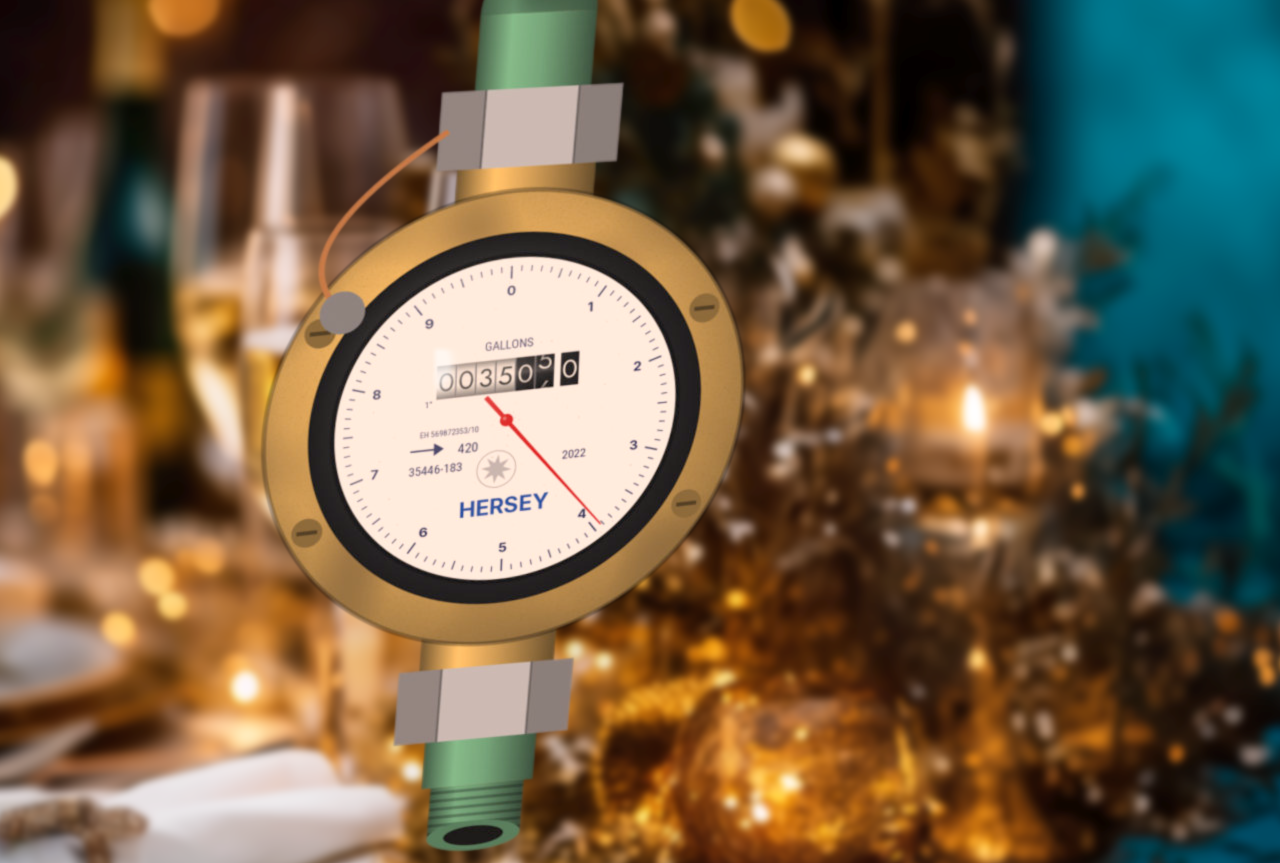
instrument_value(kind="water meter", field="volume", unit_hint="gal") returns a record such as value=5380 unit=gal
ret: value=35053.9 unit=gal
